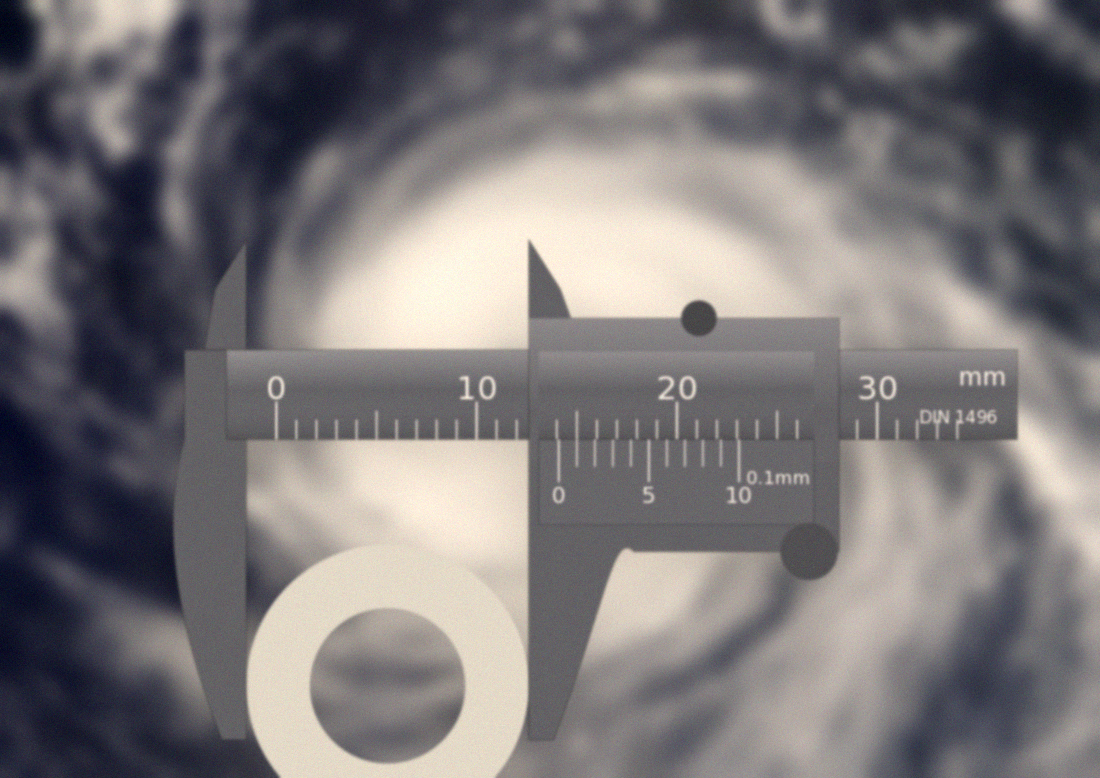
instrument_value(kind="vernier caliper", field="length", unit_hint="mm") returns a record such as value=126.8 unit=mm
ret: value=14.1 unit=mm
